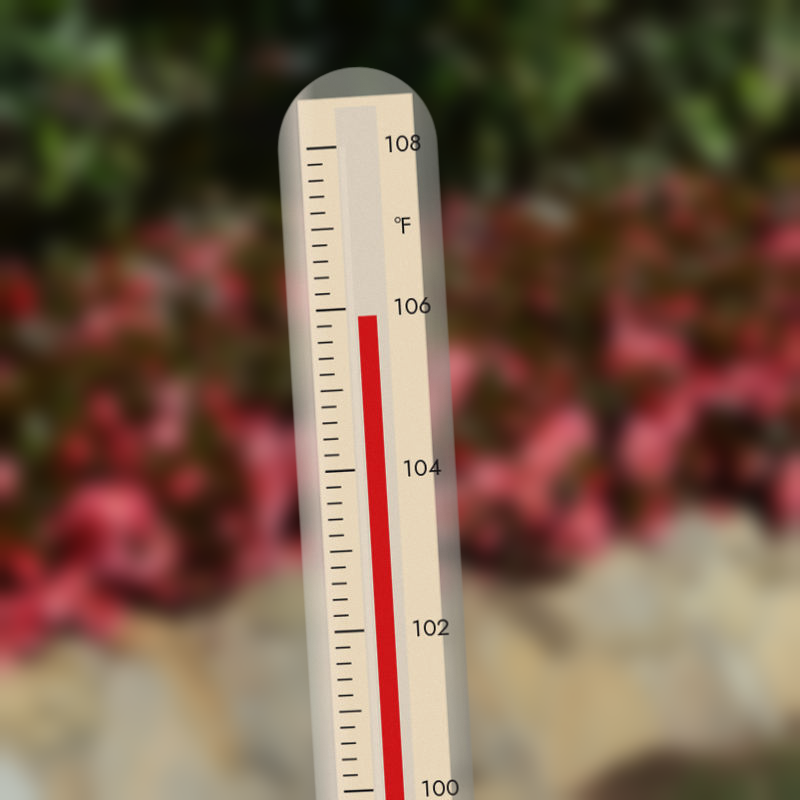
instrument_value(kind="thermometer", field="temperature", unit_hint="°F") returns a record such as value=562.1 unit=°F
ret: value=105.9 unit=°F
